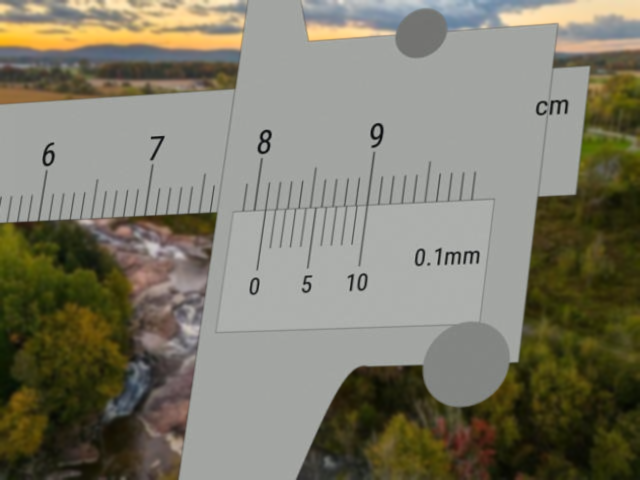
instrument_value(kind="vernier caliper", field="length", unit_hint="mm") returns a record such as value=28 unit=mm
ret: value=81.0 unit=mm
